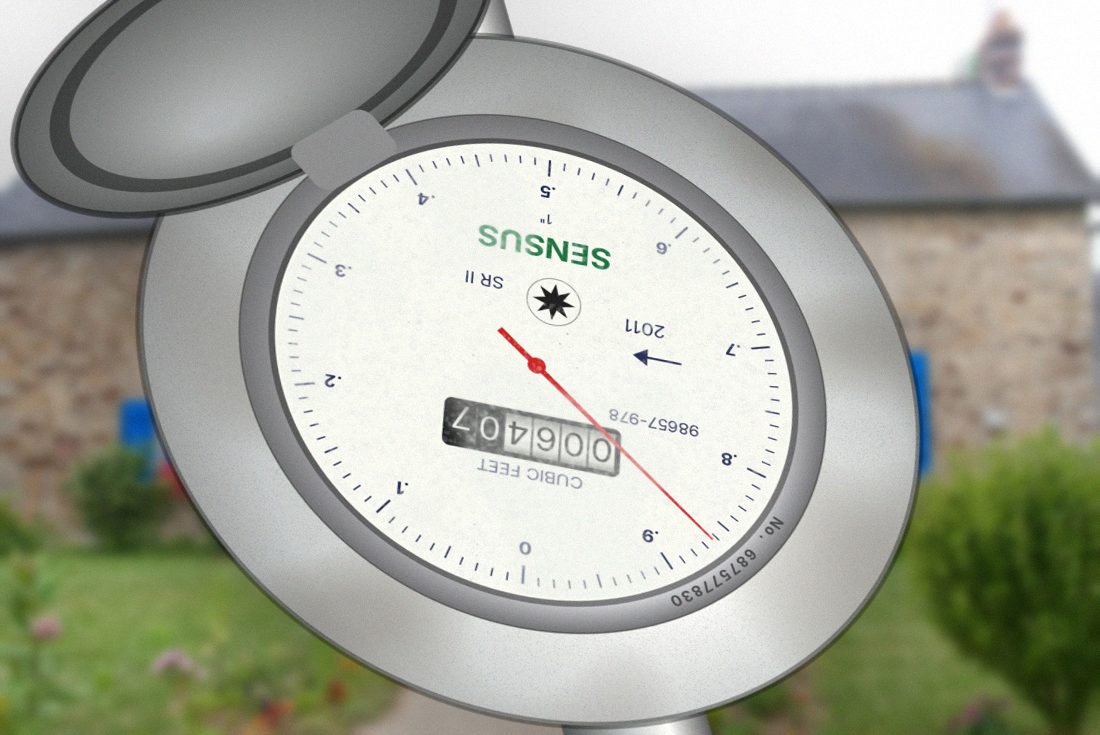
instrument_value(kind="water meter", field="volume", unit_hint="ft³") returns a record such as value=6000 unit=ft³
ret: value=6406.86 unit=ft³
